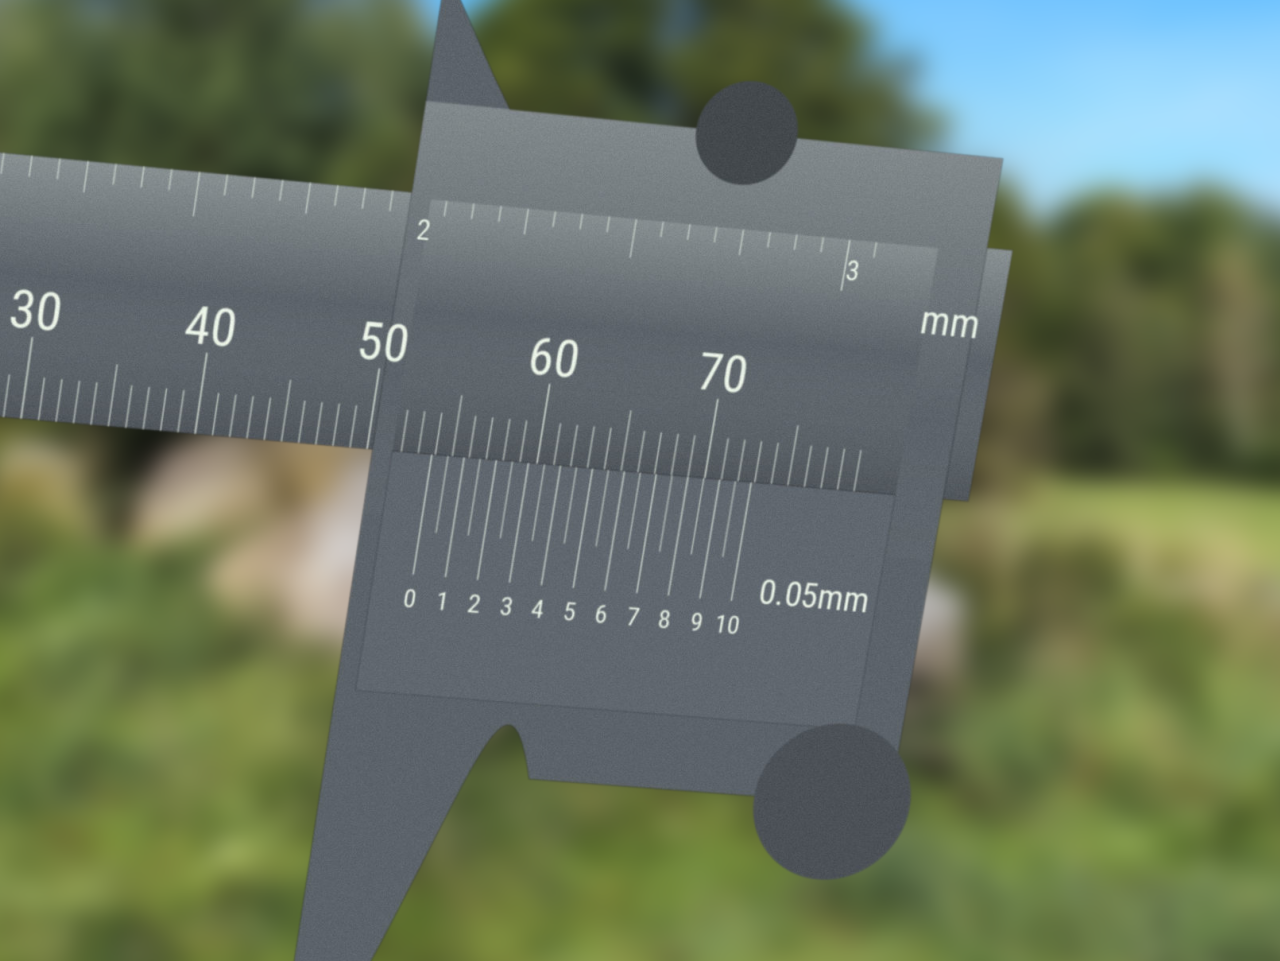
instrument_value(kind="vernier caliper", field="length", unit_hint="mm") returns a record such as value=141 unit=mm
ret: value=53.8 unit=mm
